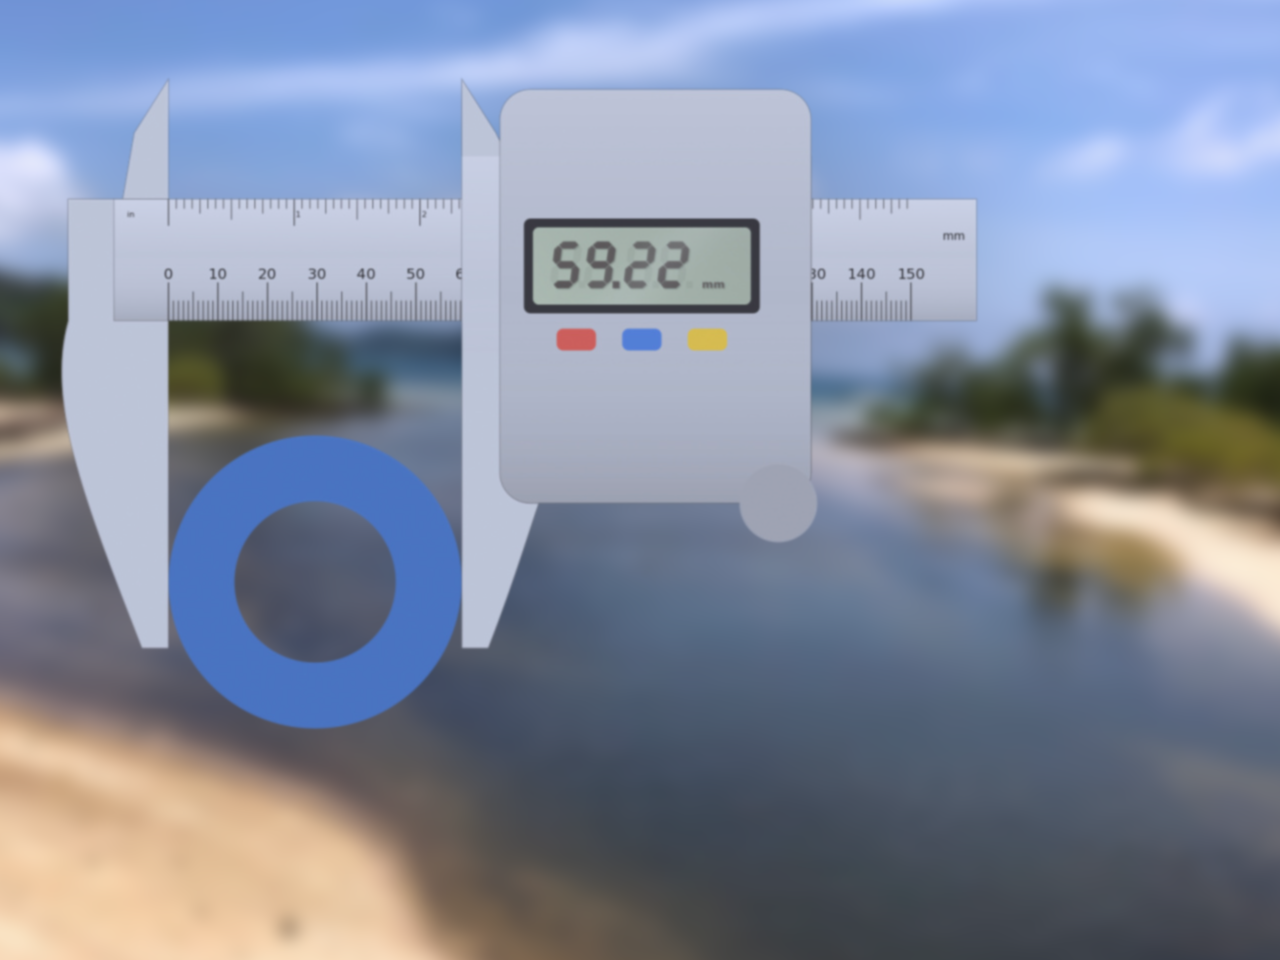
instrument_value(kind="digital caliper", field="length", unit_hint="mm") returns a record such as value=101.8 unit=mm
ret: value=59.22 unit=mm
